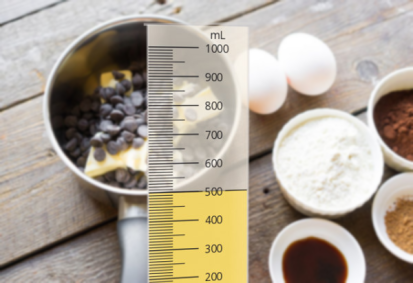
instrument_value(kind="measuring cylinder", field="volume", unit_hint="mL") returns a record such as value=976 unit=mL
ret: value=500 unit=mL
